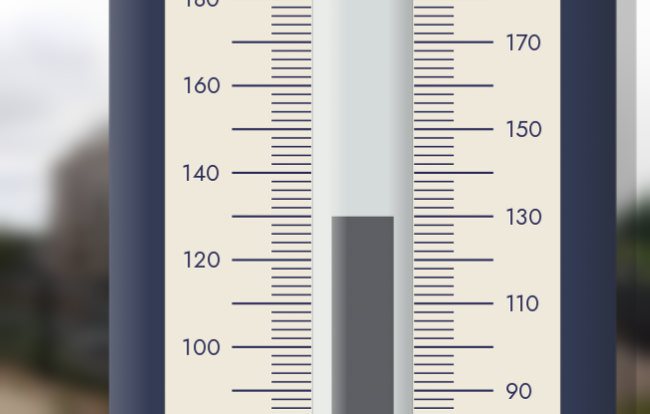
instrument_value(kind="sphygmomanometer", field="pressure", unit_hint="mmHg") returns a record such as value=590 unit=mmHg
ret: value=130 unit=mmHg
